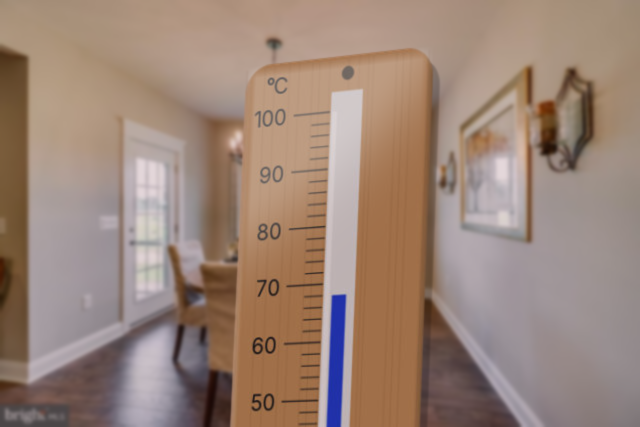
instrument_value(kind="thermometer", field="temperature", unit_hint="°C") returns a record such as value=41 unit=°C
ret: value=68 unit=°C
